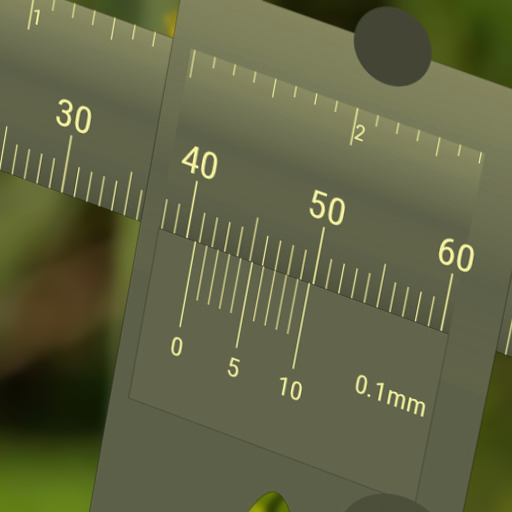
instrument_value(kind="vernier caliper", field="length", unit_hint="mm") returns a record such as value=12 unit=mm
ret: value=40.7 unit=mm
